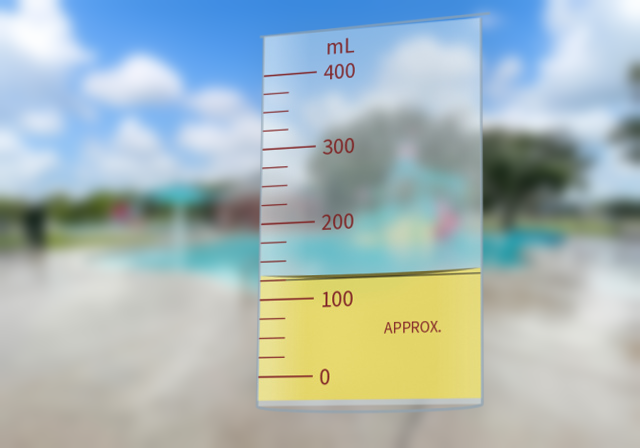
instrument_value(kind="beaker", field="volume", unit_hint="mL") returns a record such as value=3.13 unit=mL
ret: value=125 unit=mL
